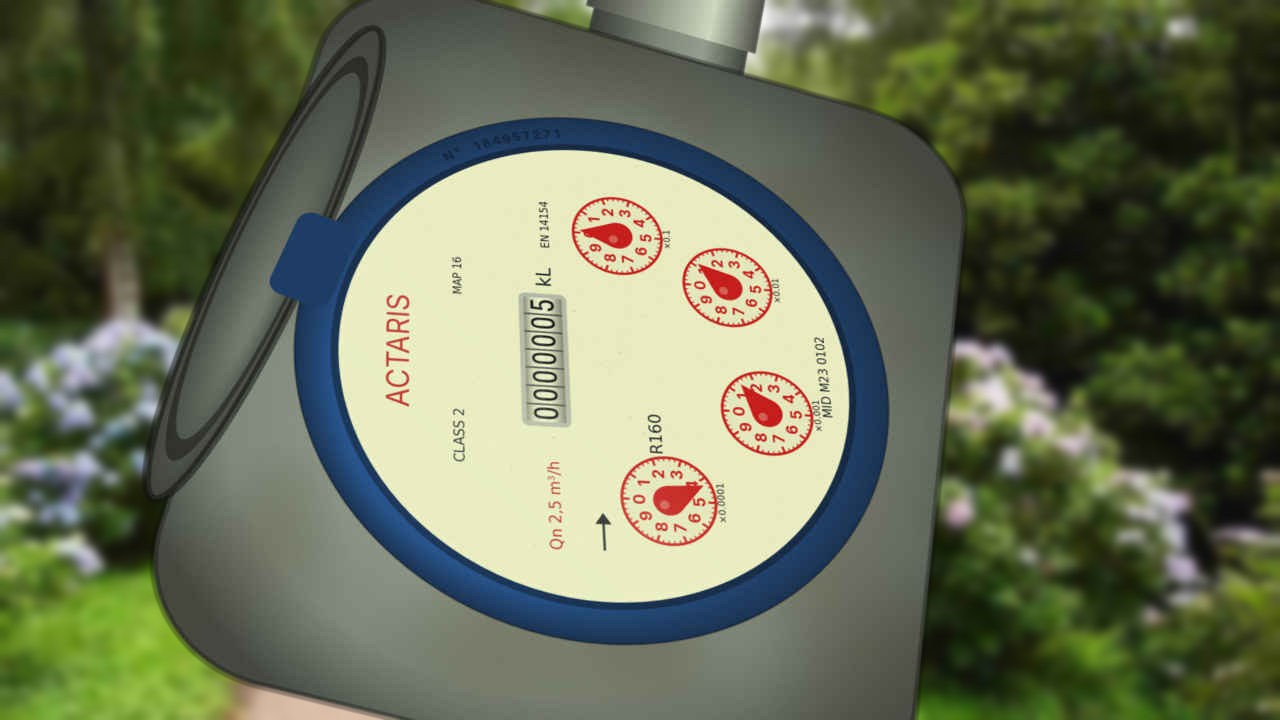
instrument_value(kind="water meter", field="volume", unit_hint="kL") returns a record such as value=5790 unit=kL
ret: value=5.0114 unit=kL
